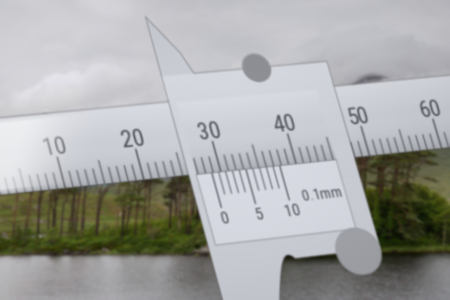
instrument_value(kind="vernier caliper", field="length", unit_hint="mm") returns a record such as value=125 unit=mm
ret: value=28.8 unit=mm
